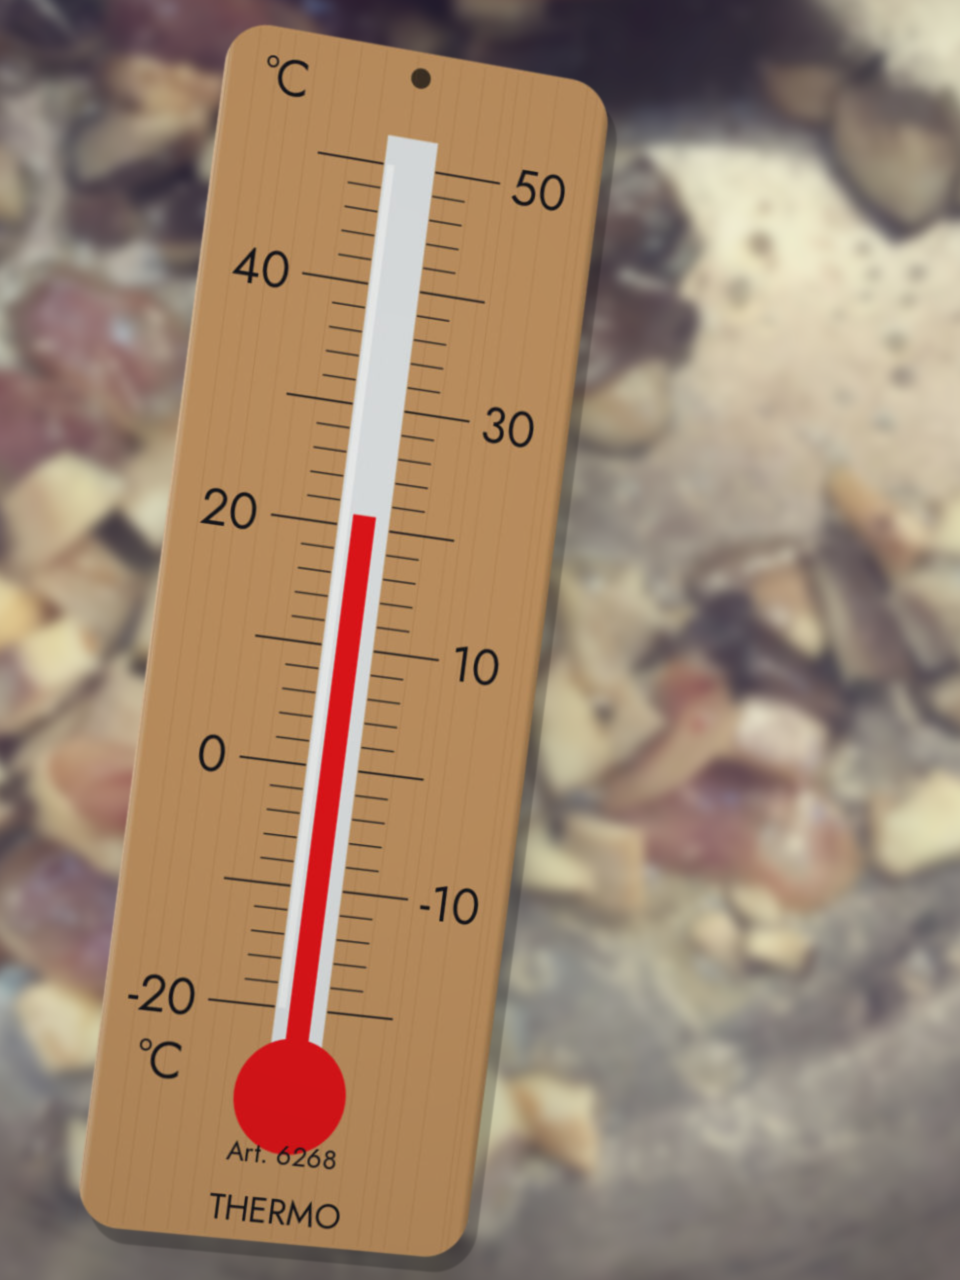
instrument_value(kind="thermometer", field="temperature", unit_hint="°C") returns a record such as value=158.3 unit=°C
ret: value=21 unit=°C
